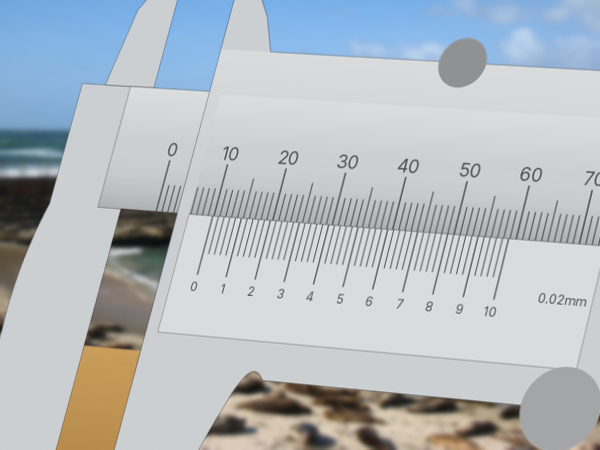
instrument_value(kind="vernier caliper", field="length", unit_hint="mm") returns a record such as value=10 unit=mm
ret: value=9.8 unit=mm
